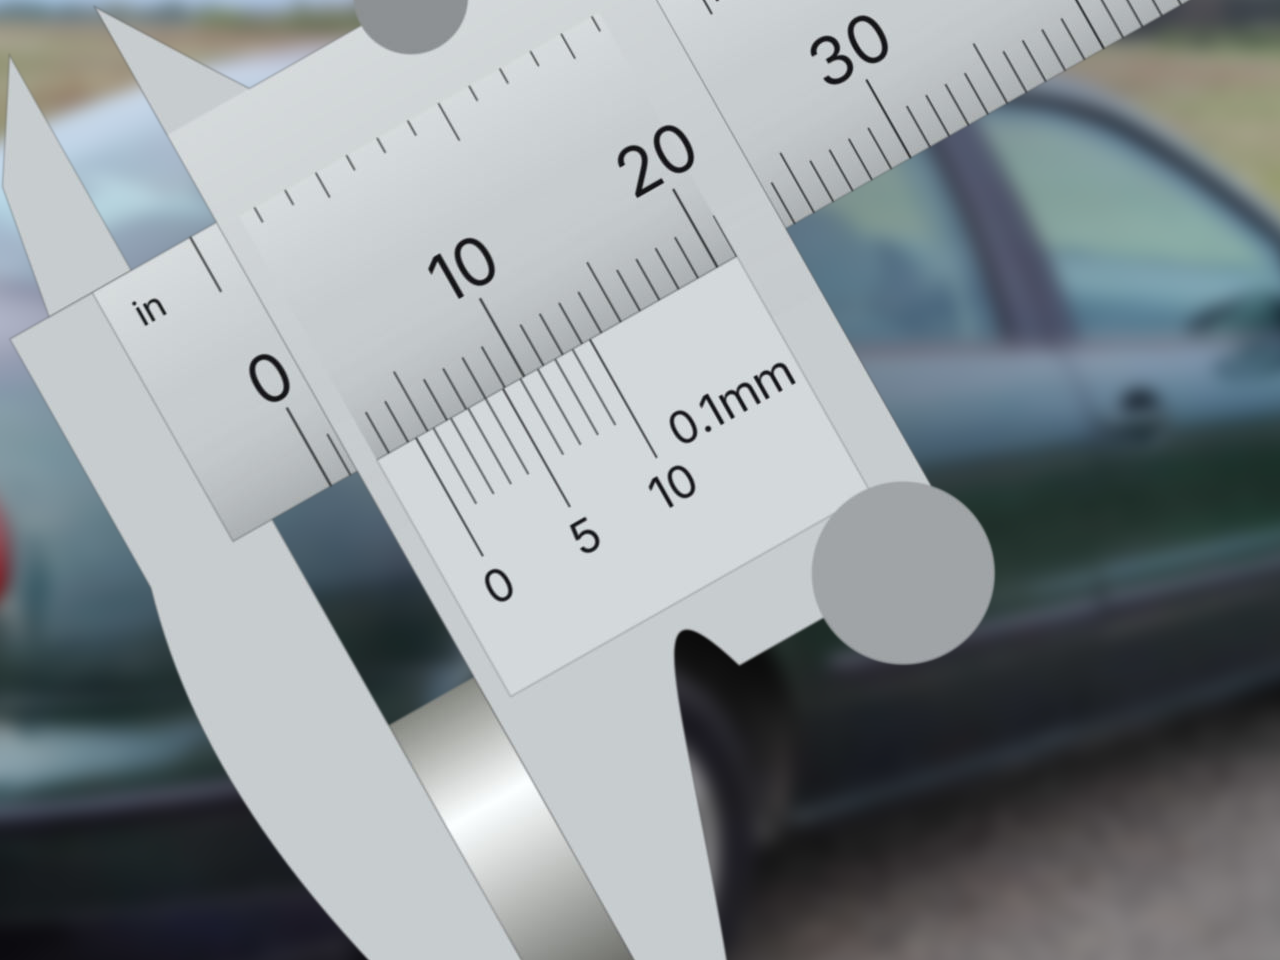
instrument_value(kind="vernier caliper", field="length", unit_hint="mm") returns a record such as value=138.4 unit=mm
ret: value=4.4 unit=mm
